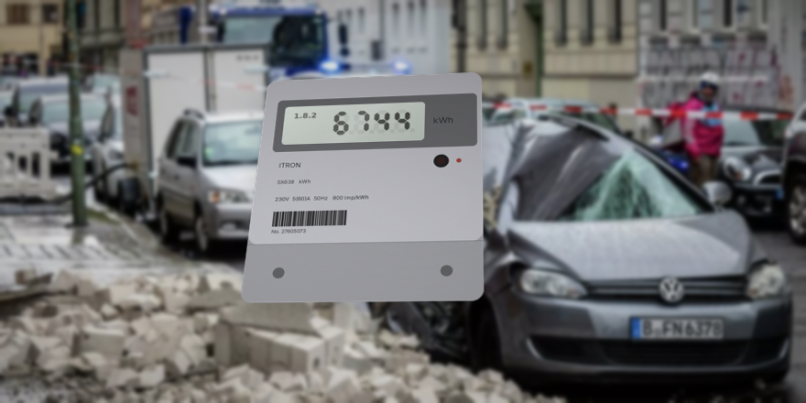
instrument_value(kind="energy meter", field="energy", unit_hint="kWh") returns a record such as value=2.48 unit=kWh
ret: value=6744 unit=kWh
